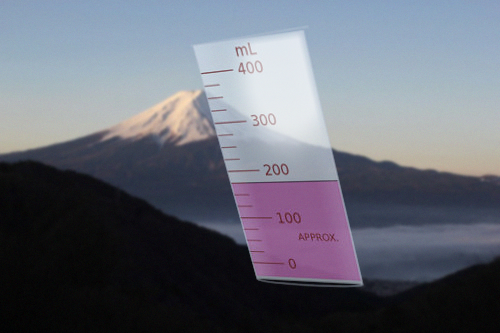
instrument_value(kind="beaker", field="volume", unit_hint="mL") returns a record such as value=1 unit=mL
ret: value=175 unit=mL
